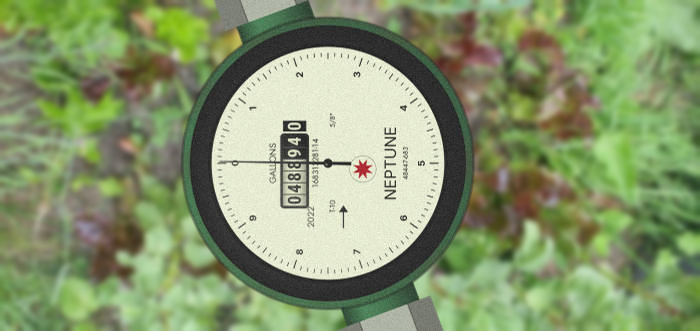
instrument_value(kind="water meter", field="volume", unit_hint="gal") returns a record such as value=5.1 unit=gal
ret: value=488940.0 unit=gal
